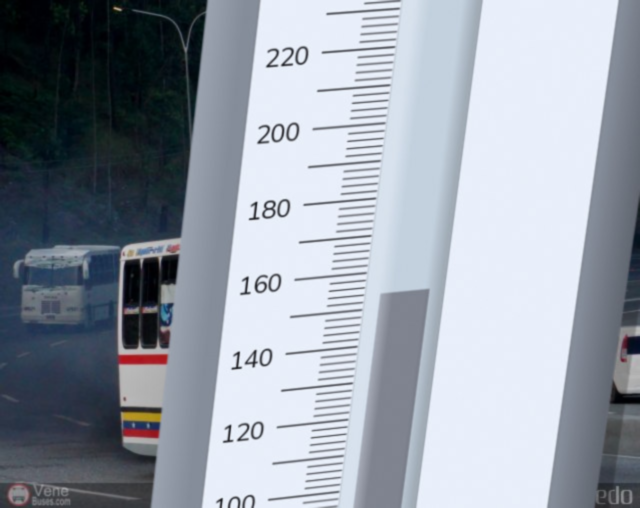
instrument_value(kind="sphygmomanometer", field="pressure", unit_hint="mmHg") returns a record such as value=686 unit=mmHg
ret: value=154 unit=mmHg
